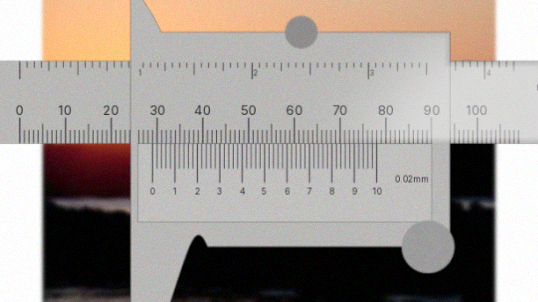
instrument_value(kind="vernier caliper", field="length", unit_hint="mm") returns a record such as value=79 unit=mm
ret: value=29.0 unit=mm
